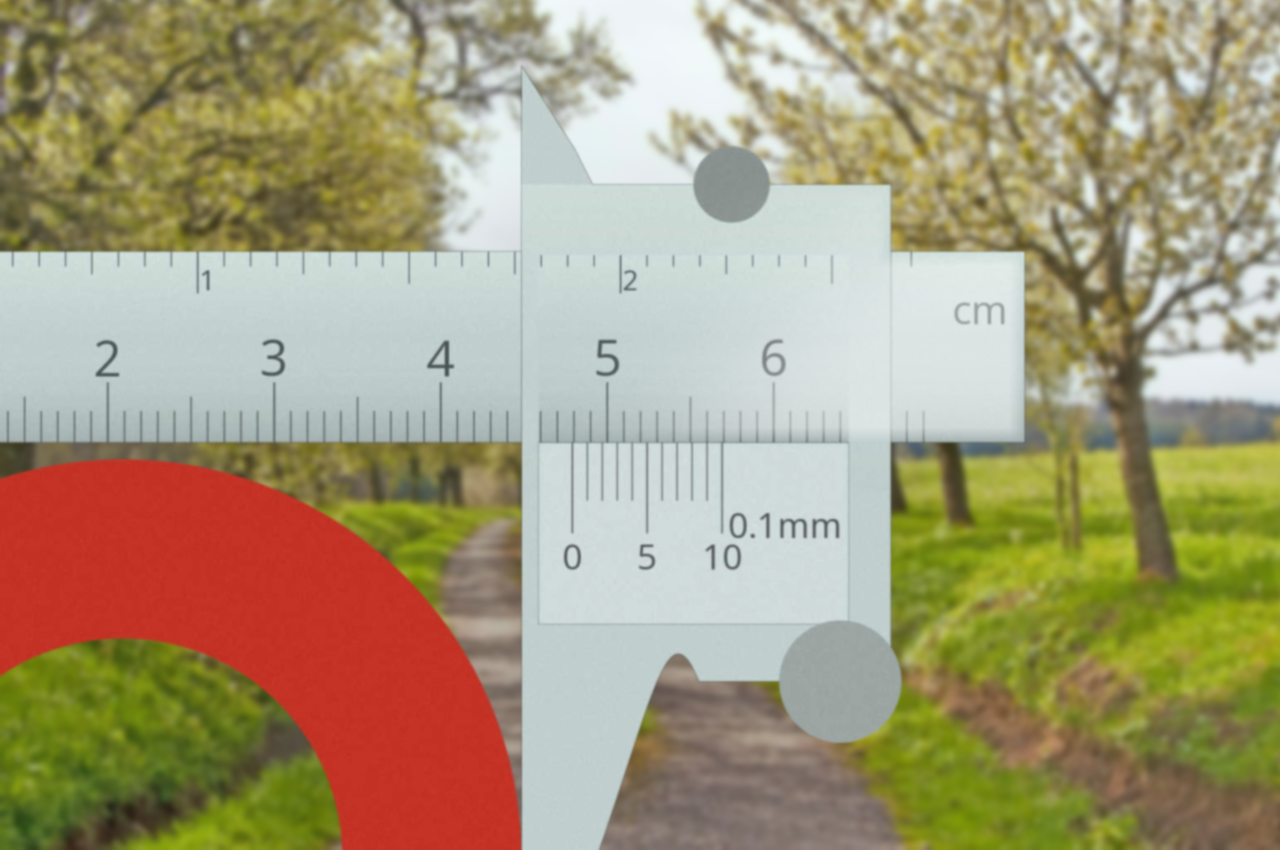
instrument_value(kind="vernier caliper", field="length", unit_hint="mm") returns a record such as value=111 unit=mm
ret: value=47.9 unit=mm
